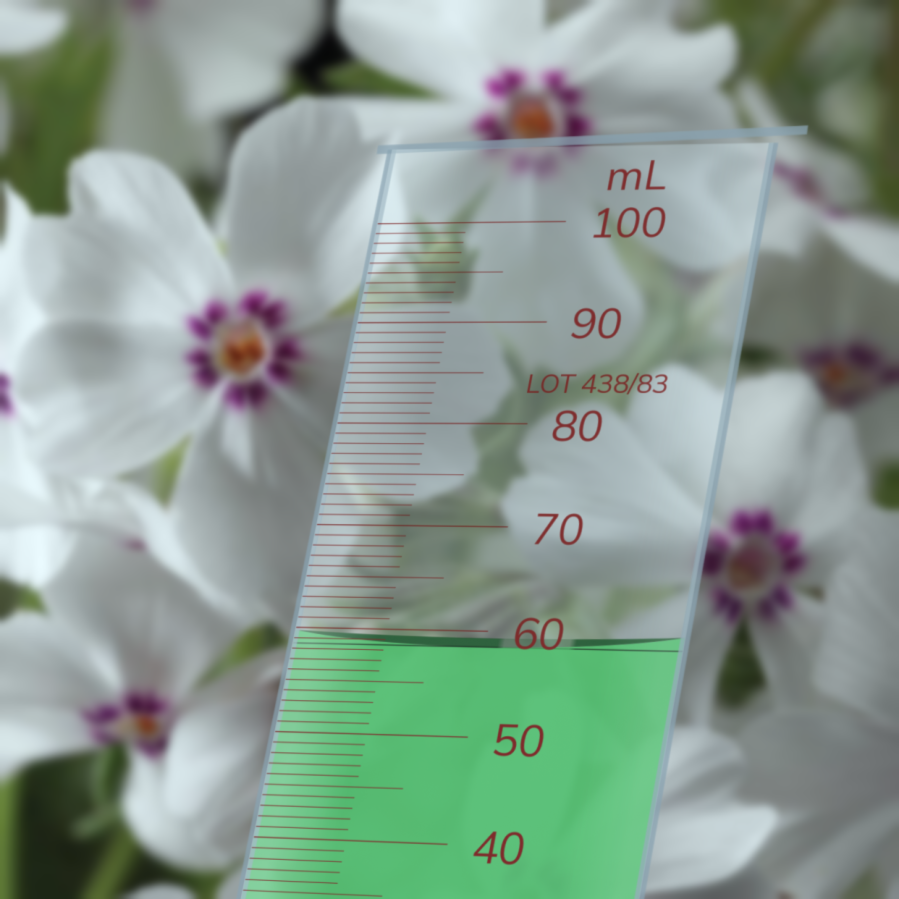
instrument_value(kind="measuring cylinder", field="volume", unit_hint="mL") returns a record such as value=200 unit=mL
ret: value=58.5 unit=mL
